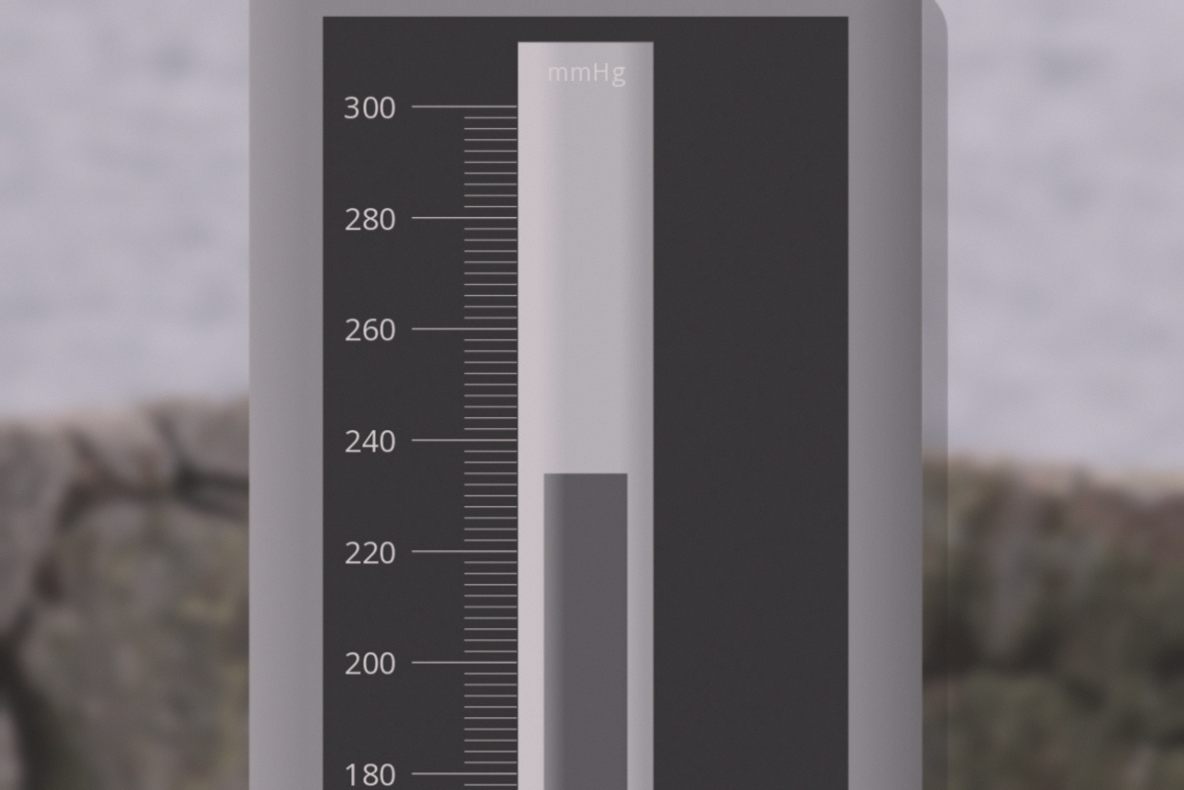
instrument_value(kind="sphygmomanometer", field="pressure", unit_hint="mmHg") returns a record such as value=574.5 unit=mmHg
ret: value=234 unit=mmHg
